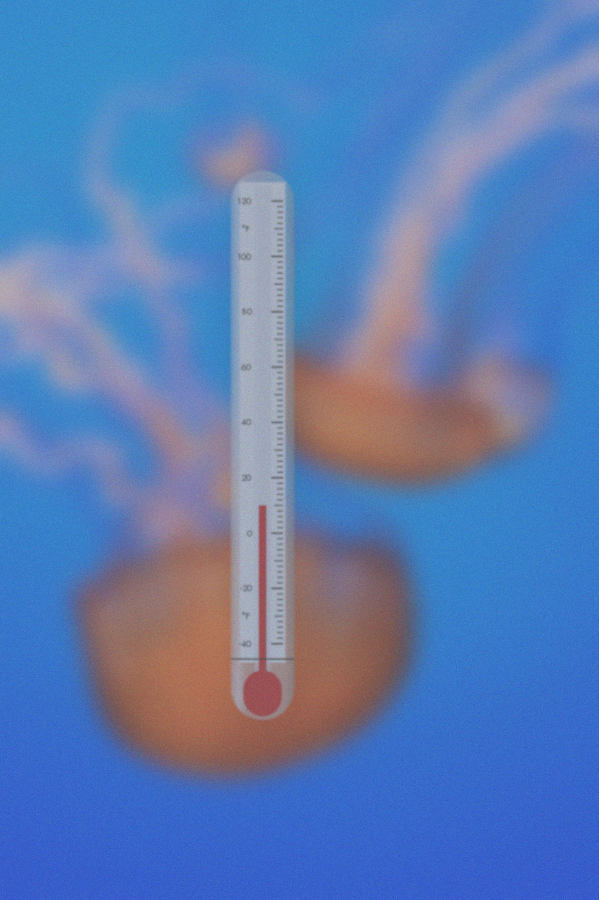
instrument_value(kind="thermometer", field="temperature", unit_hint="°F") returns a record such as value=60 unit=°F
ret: value=10 unit=°F
